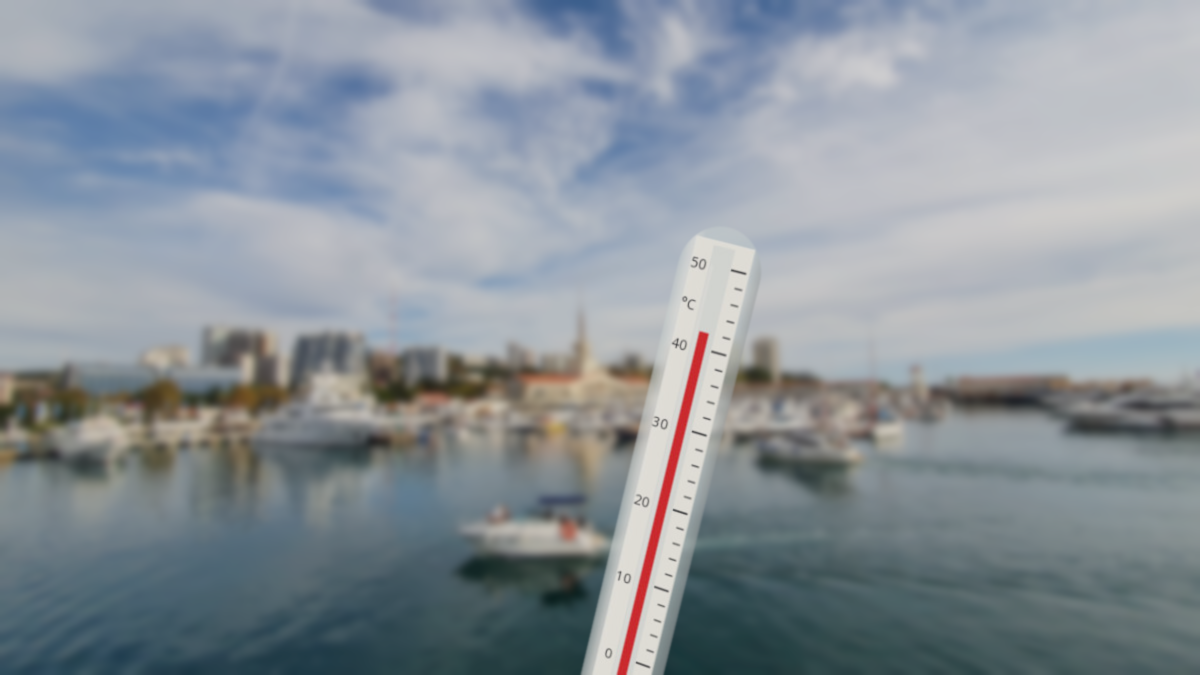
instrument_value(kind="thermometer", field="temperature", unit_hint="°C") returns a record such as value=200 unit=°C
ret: value=42 unit=°C
